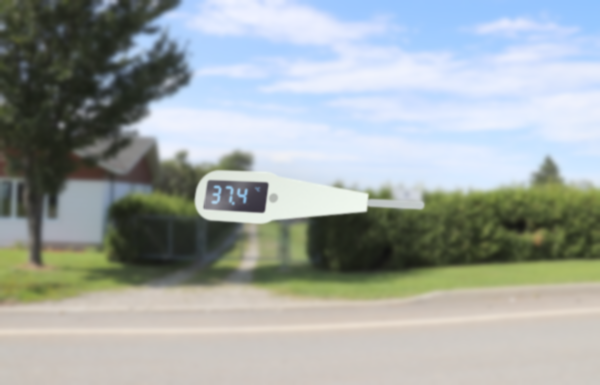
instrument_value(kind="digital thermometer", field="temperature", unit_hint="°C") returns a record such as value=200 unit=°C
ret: value=37.4 unit=°C
